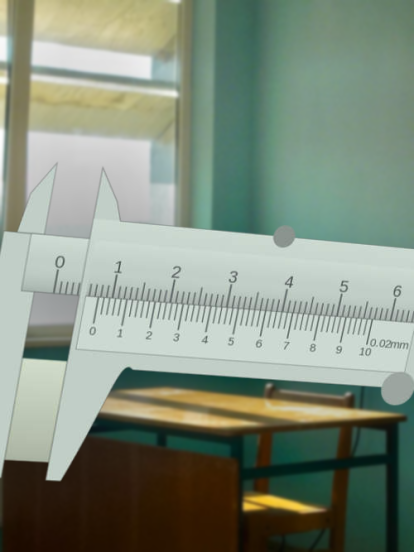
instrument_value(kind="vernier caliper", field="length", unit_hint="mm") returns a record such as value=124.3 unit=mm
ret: value=7.6 unit=mm
